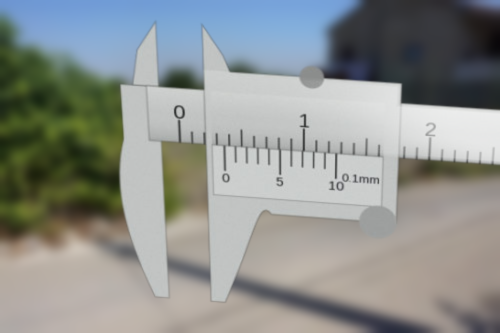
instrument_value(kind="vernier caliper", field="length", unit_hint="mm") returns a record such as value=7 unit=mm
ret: value=3.6 unit=mm
